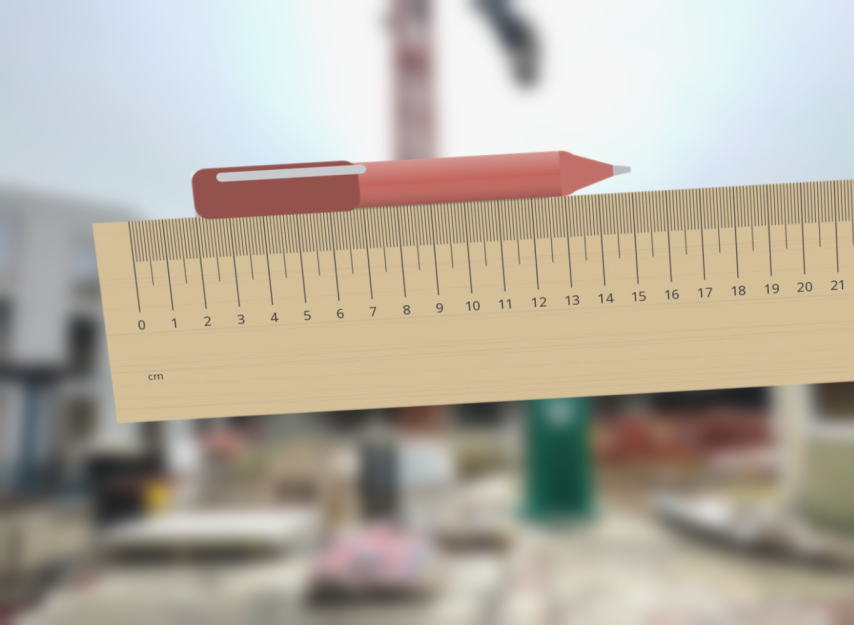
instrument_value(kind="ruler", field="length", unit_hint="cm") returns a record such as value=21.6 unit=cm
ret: value=13 unit=cm
